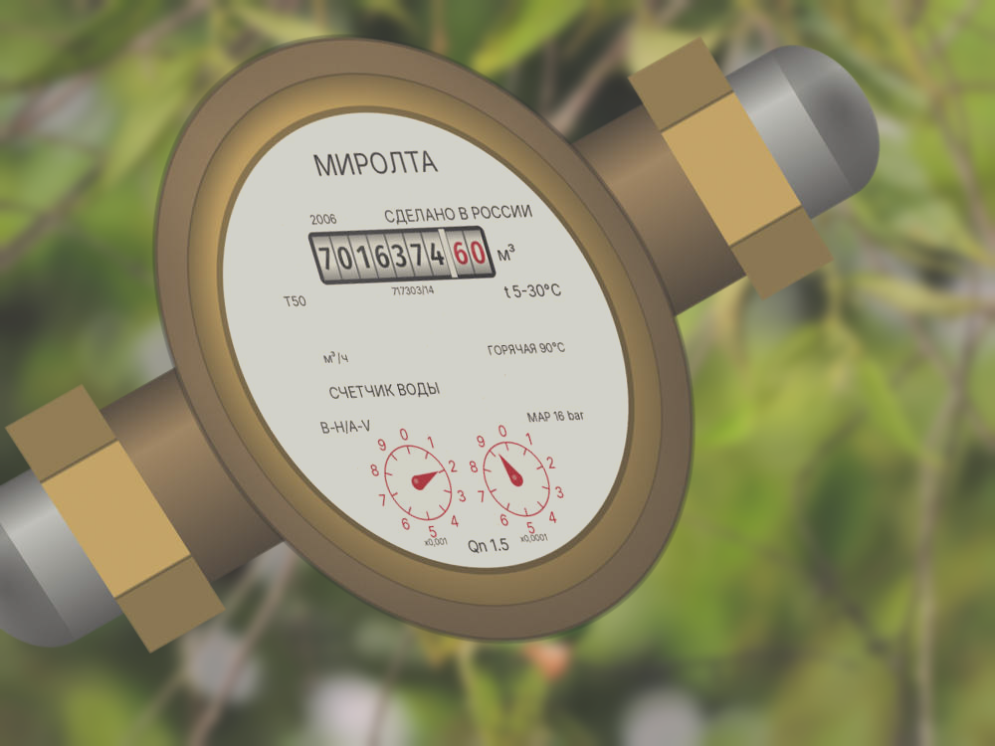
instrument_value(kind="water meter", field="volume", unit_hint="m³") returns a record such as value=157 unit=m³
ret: value=7016374.6019 unit=m³
